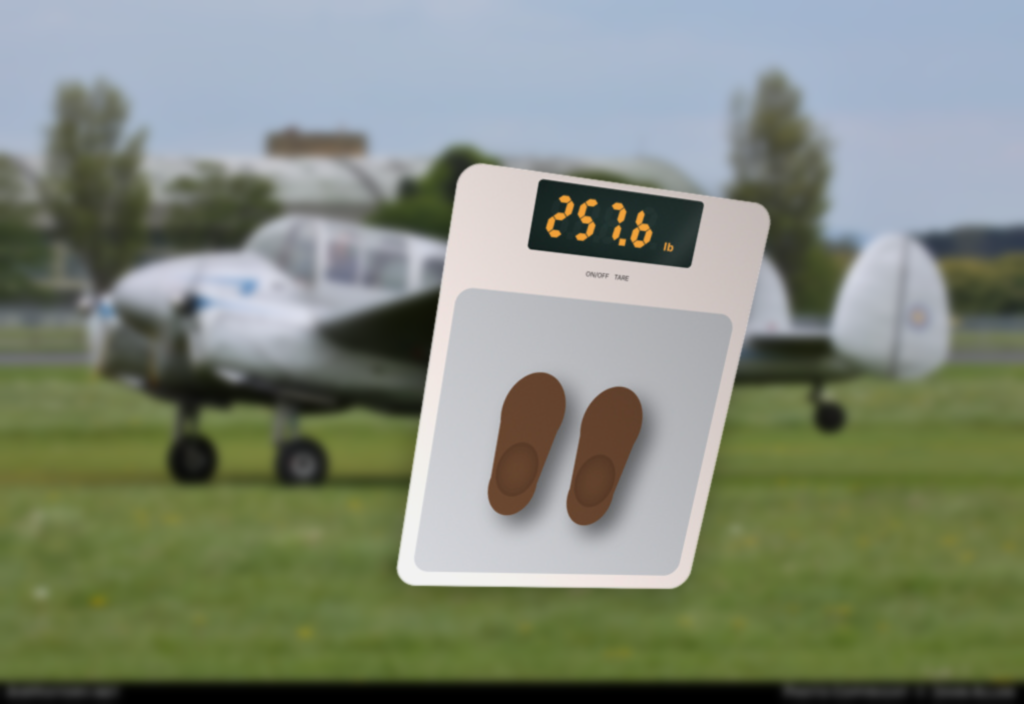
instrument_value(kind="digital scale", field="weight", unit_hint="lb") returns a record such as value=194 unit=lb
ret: value=257.6 unit=lb
